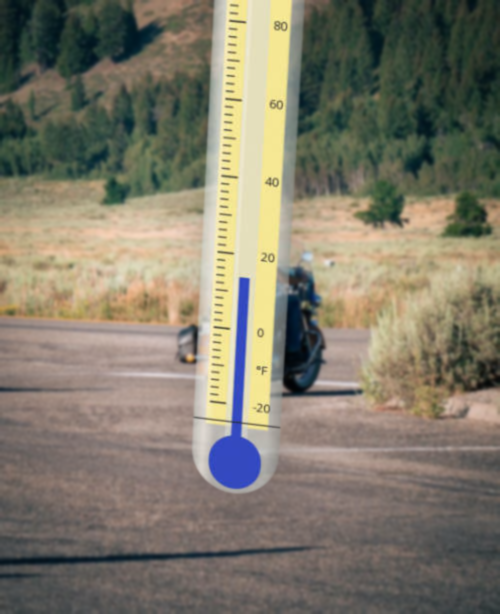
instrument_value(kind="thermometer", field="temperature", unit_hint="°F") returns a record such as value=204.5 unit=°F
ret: value=14 unit=°F
